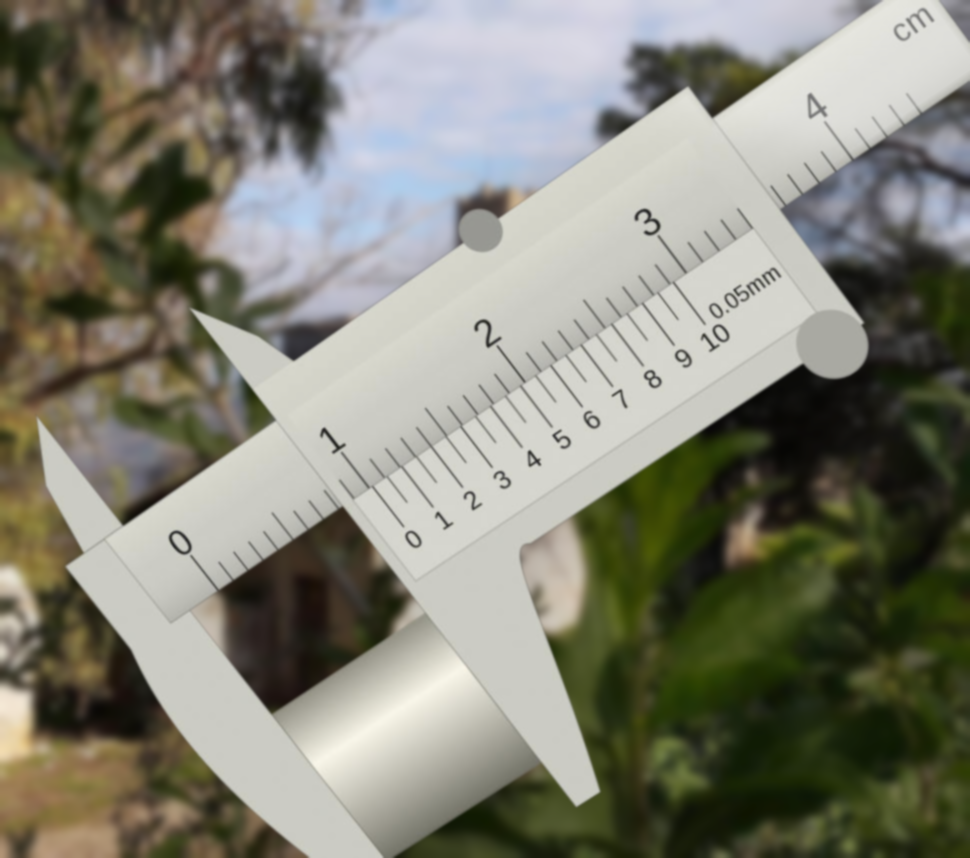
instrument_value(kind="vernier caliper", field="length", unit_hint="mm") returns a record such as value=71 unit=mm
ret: value=10.2 unit=mm
